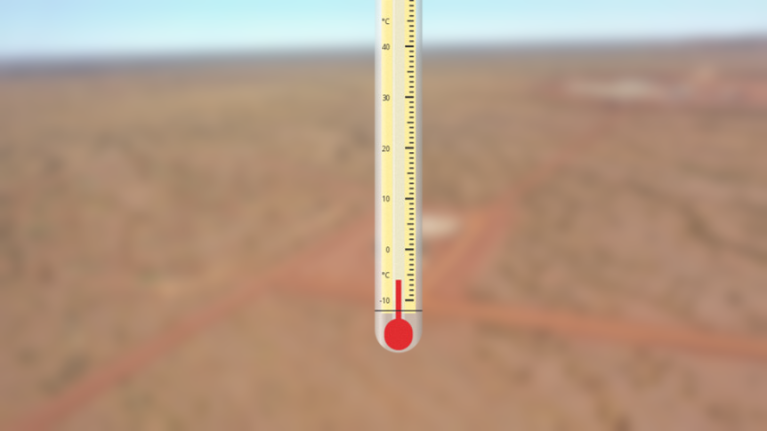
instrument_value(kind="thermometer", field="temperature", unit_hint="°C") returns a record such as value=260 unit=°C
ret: value=-6 unit=°C
